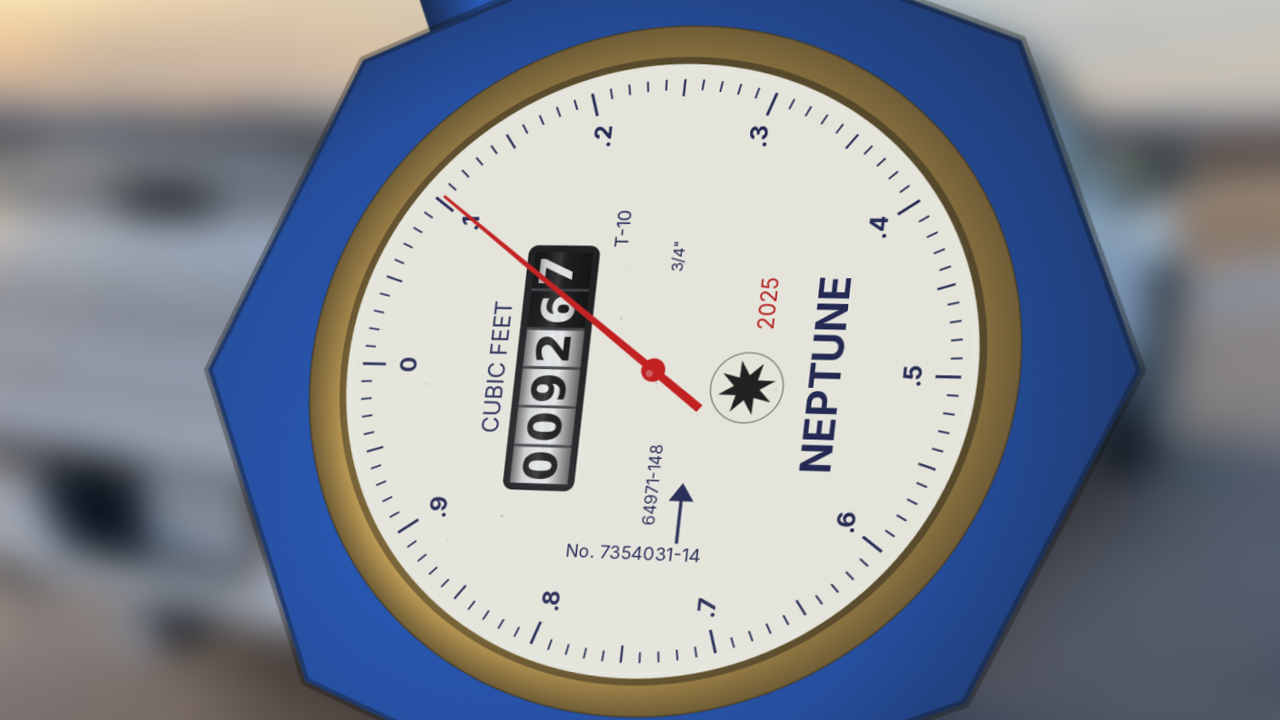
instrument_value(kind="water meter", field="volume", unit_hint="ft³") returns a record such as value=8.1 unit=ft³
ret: value=9267.10 unit=ft³
